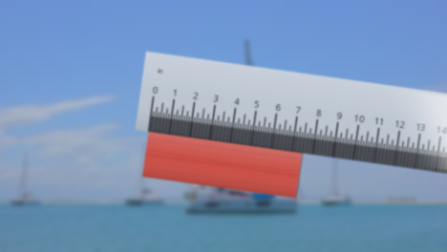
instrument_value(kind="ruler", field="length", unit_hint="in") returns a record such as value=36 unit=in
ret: value=7.5 unit=in
